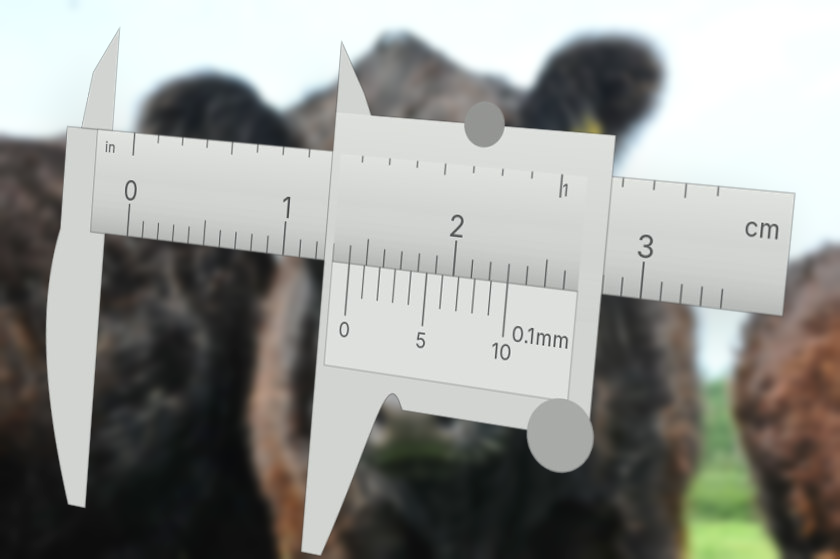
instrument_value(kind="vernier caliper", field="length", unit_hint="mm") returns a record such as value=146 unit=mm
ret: value=14.0 unit=mm
